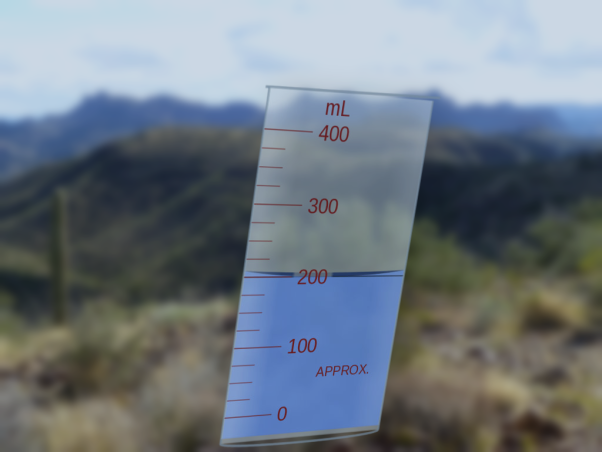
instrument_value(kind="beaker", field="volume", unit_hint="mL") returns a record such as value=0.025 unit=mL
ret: value=200 unit=mL
